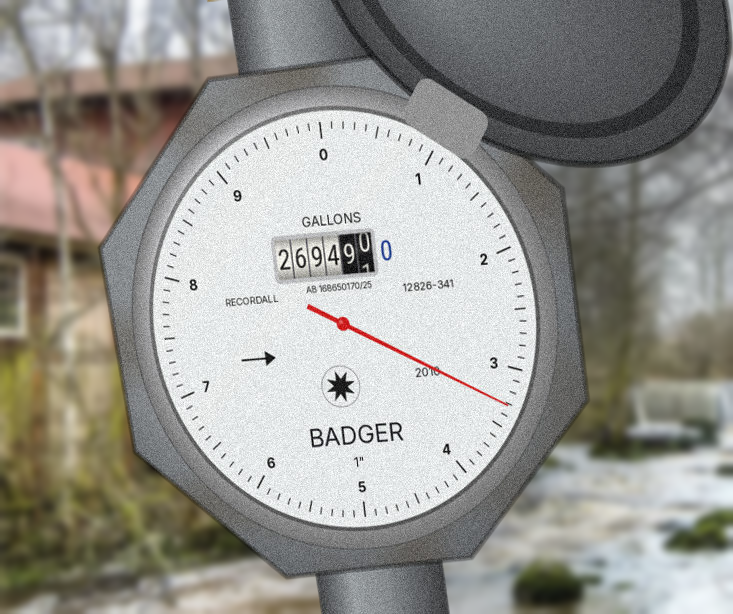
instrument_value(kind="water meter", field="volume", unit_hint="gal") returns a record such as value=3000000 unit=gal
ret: value=2694903.3 unit=gal
